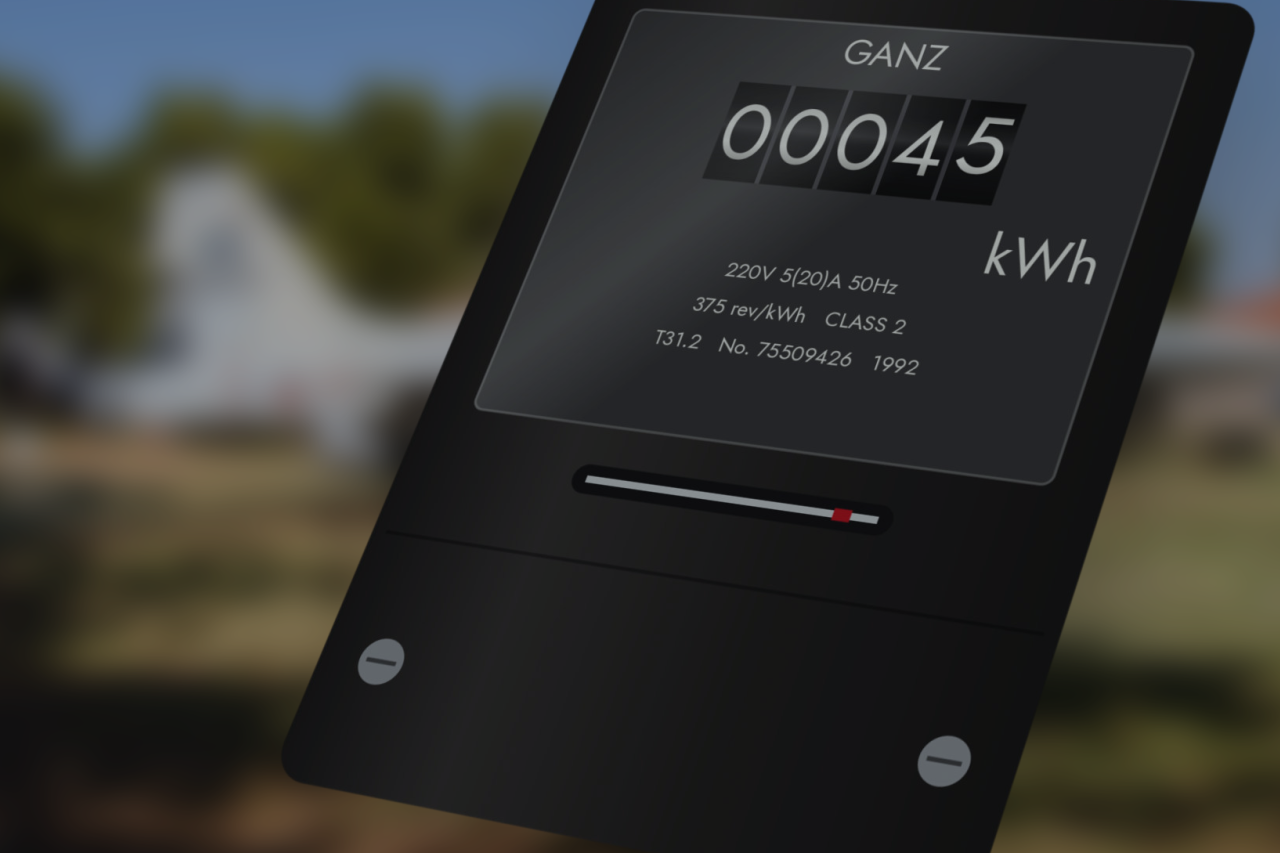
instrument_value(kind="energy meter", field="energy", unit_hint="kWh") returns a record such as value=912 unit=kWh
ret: value=45 unit=kWh
